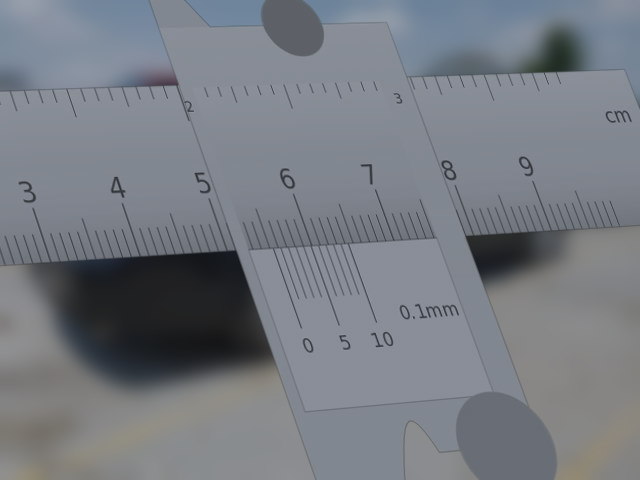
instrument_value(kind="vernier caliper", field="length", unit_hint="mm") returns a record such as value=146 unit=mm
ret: value=55.4 unit=mm
